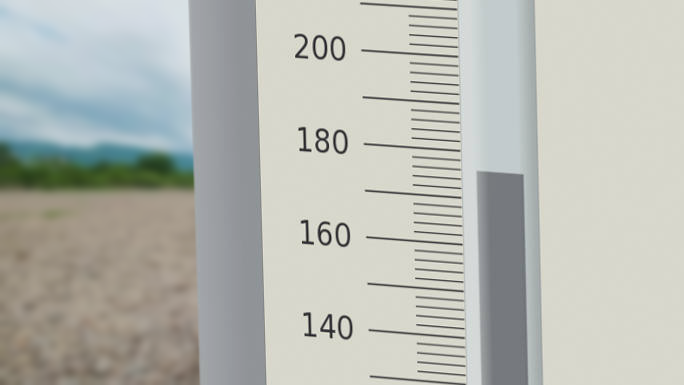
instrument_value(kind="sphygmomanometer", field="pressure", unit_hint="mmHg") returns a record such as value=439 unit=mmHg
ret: value=176 unit=mmHg
